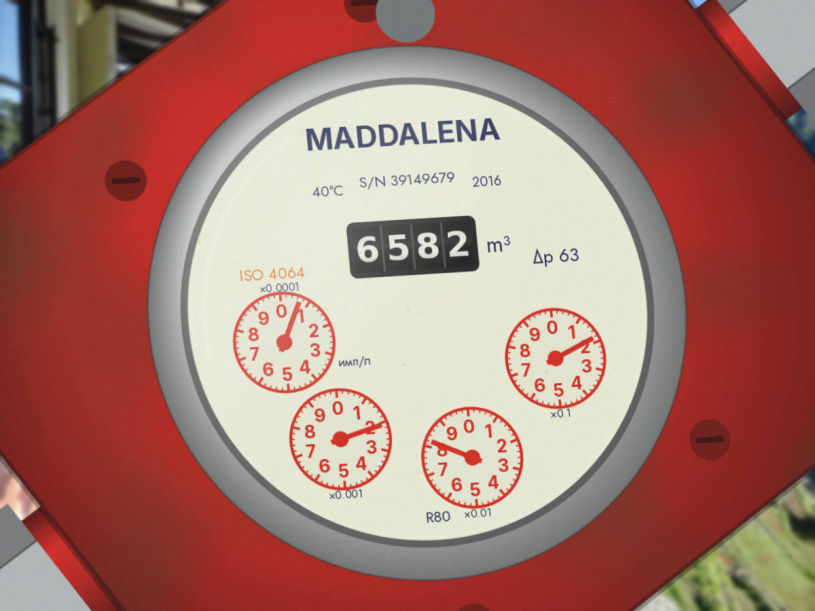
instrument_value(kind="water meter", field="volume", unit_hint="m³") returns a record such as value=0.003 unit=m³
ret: value=6582.1820 unit=m³
